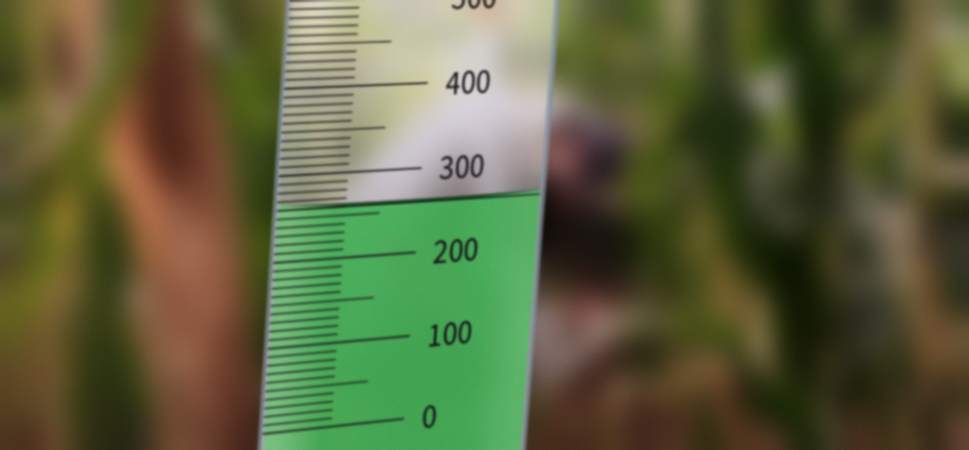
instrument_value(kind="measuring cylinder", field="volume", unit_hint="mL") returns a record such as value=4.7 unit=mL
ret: value=260 unit=mL
